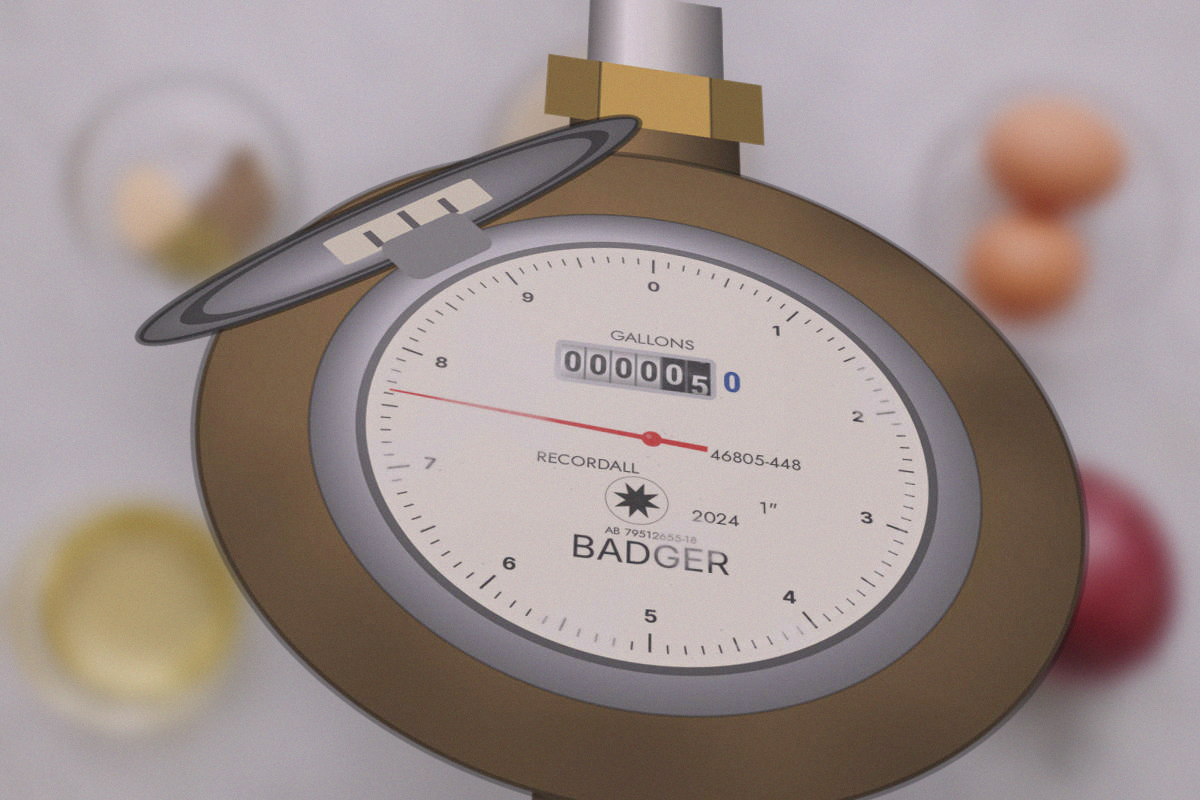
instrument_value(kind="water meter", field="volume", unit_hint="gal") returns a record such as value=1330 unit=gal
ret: value=47.6 unit=gal
